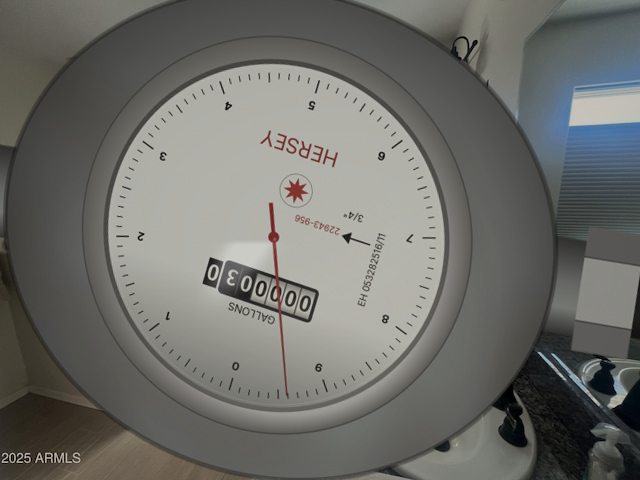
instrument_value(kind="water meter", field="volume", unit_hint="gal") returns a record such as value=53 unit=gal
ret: value=29.4 unit=gal
